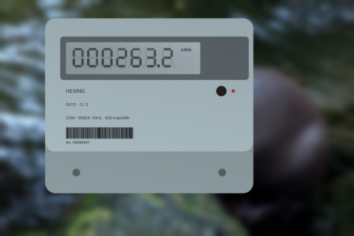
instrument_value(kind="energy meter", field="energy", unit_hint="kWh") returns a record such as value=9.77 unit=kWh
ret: value=263.2 unit=kWh
